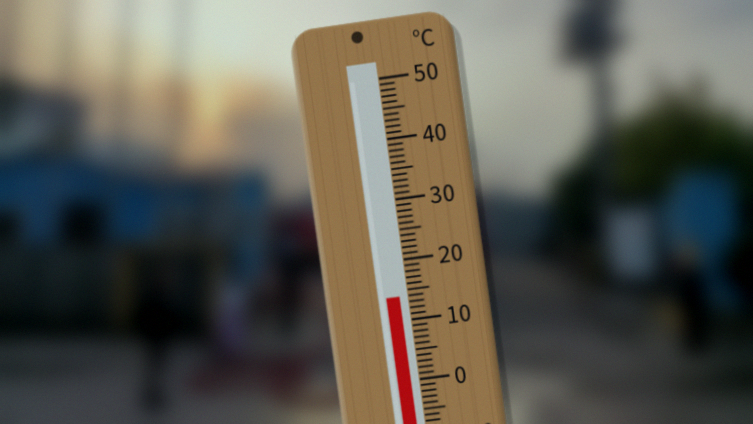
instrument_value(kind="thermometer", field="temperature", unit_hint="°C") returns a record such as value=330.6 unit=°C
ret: value=14 unit=°C
